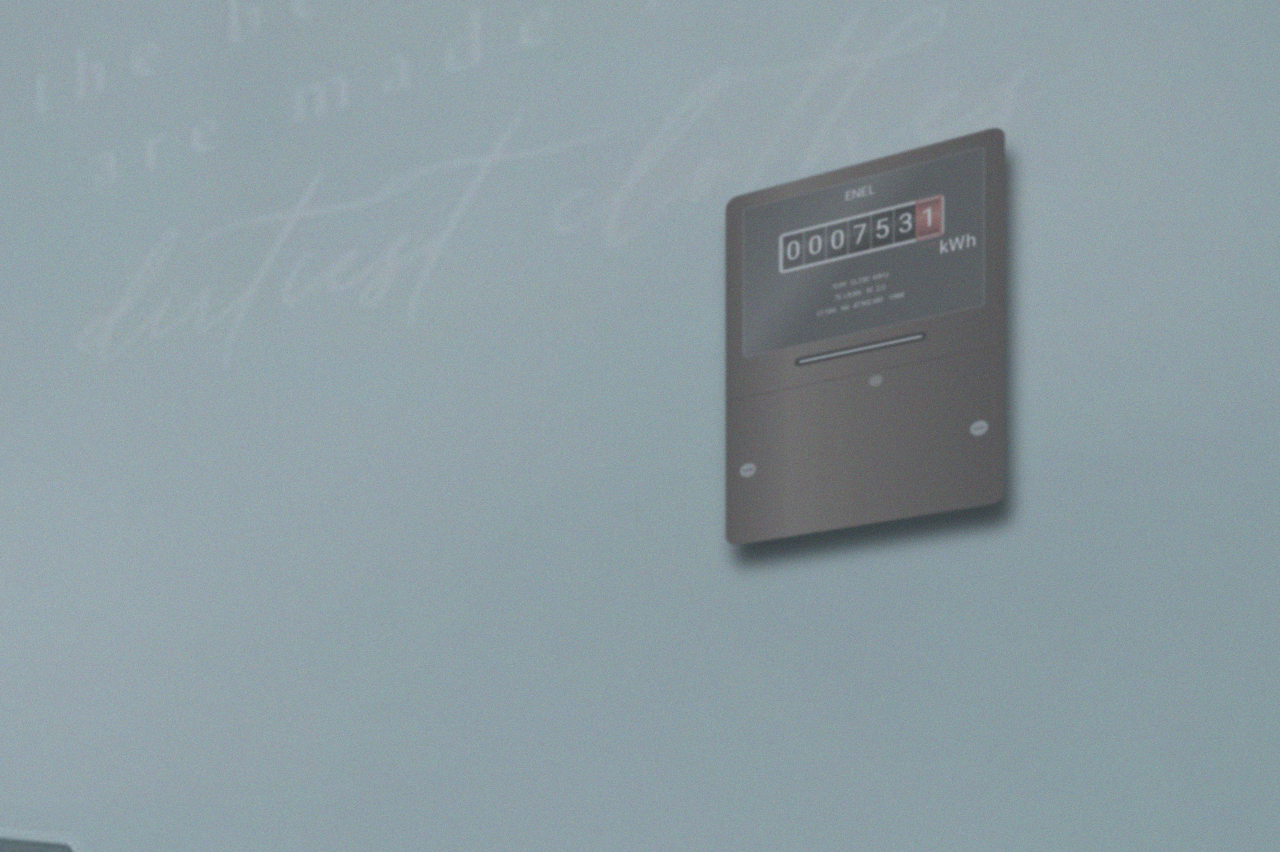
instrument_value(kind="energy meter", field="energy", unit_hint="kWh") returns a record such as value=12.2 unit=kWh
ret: value=753.1 unit=kWh
